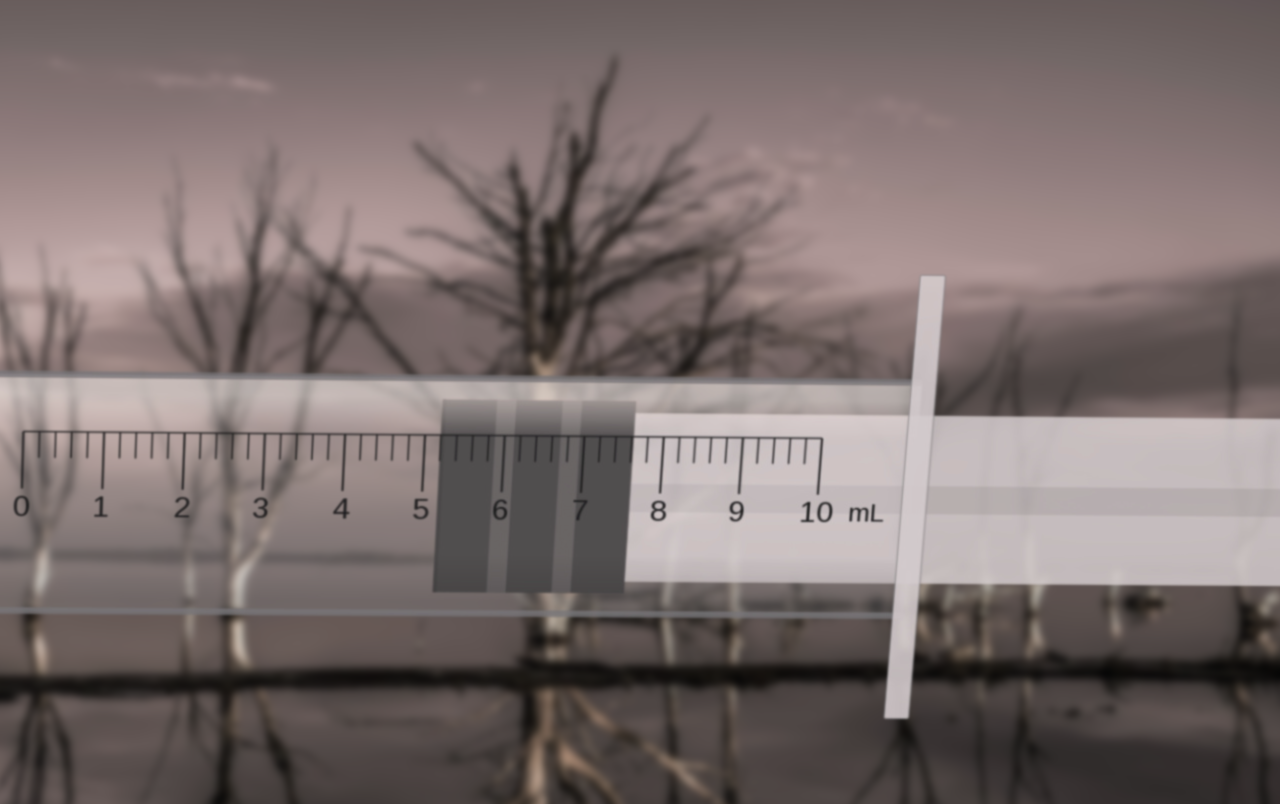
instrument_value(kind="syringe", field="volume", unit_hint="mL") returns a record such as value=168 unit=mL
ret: value=5.2 unit=mL
